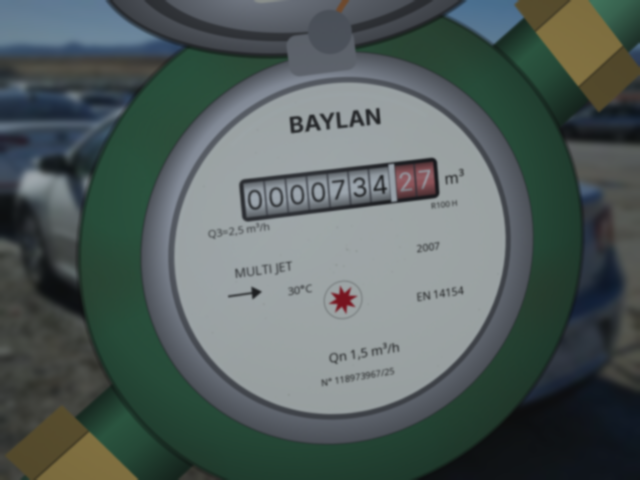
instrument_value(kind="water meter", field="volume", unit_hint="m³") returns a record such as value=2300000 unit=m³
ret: value=734.27 unit=m³
